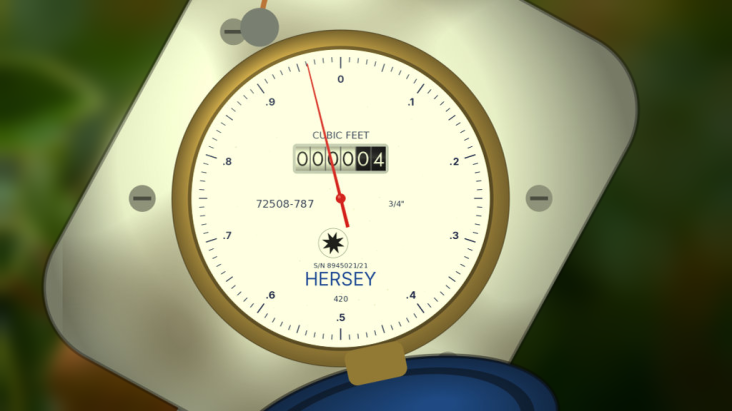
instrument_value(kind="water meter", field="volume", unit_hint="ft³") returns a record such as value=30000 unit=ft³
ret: value=3.96 unit=ft³
